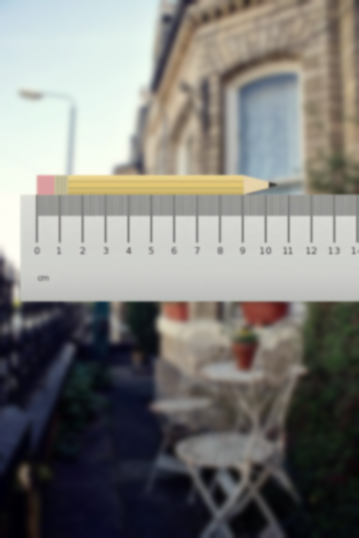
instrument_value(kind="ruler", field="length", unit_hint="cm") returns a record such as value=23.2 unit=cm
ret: value=10.5 unit=cm
